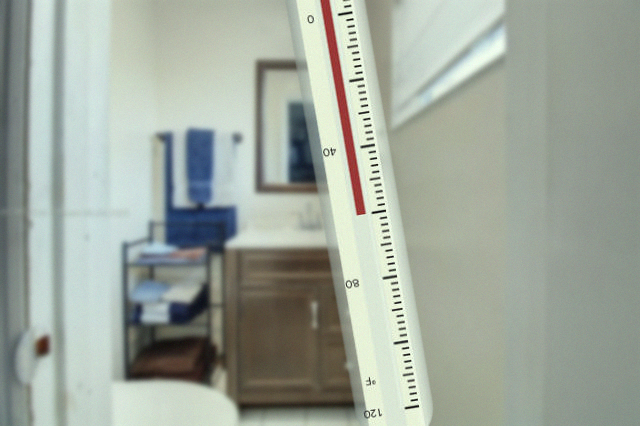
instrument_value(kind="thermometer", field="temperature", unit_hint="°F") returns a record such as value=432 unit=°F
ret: value=60 unit=°F
